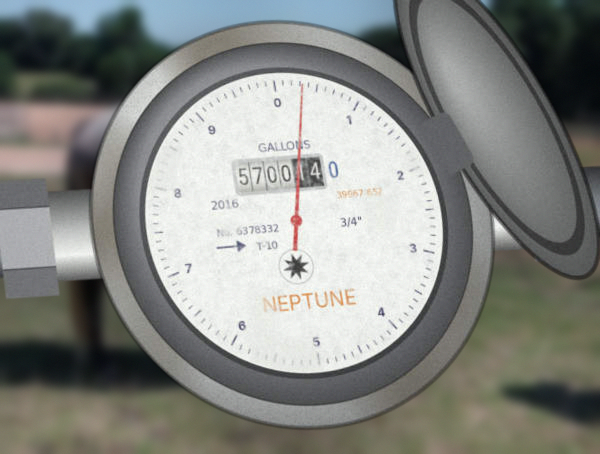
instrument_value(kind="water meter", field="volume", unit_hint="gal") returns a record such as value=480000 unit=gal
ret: value=5700140.3 unit=gal
